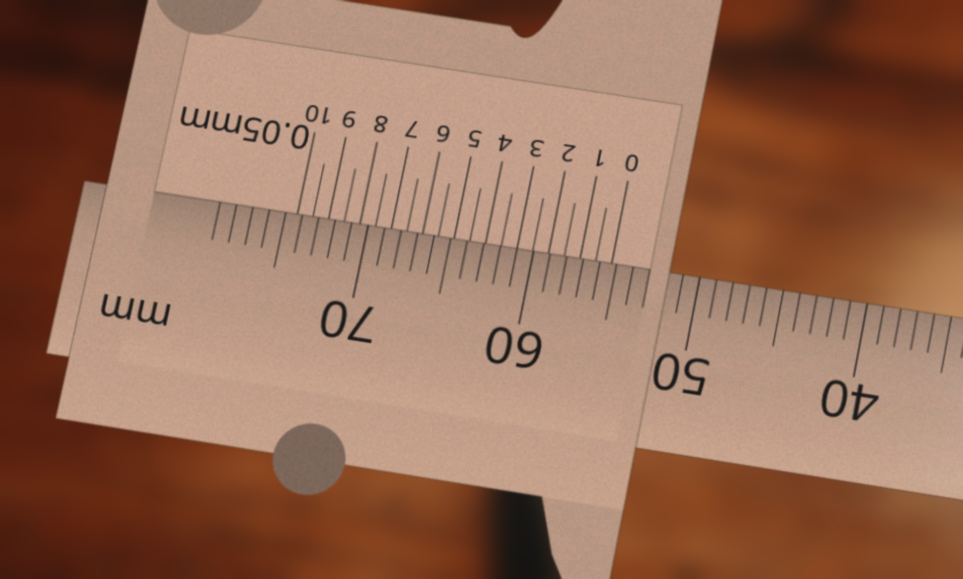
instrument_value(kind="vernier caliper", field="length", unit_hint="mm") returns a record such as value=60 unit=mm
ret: value=55.3 unit=mm
